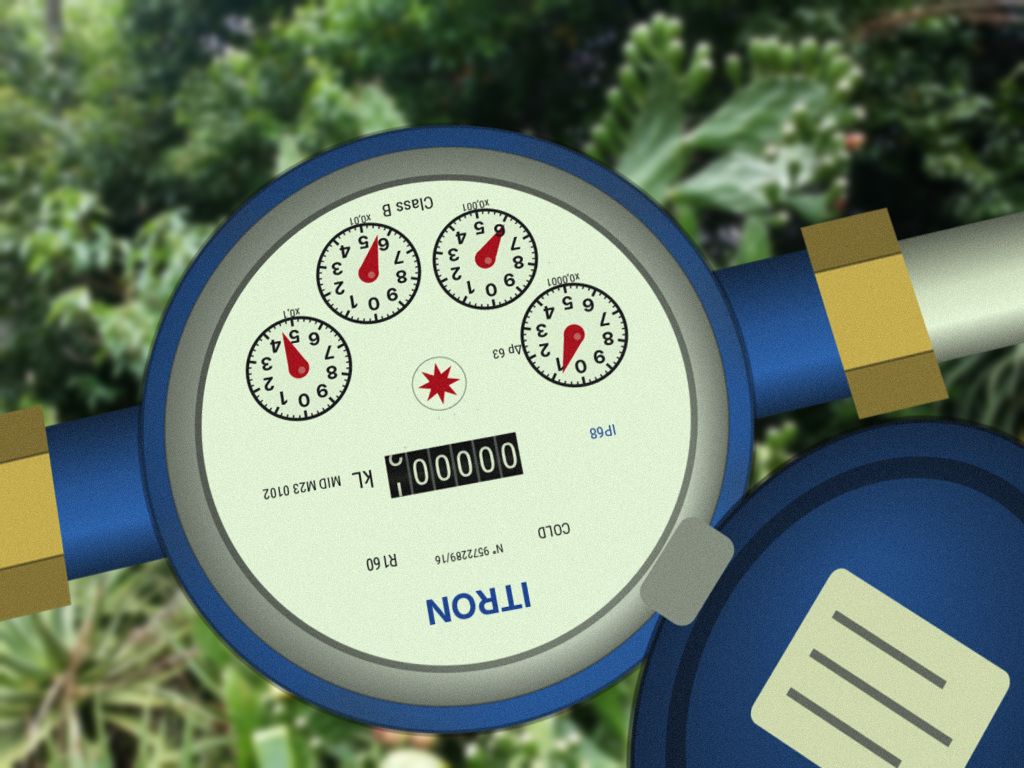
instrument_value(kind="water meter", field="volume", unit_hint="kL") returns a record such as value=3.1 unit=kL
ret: value=1.4560 unit=kL
